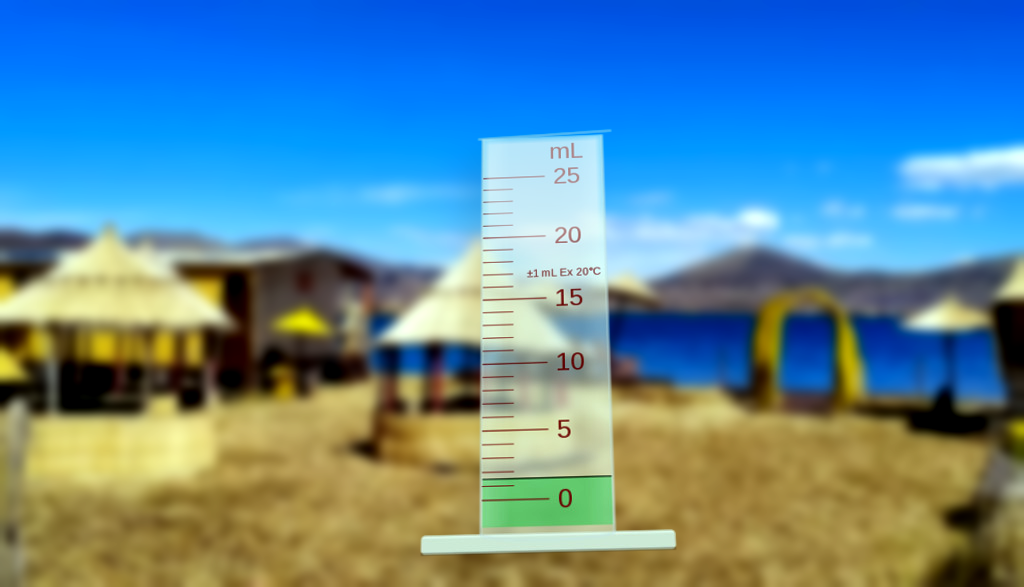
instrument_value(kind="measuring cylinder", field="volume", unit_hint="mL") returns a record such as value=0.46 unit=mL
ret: value=1.5 unit=mL
